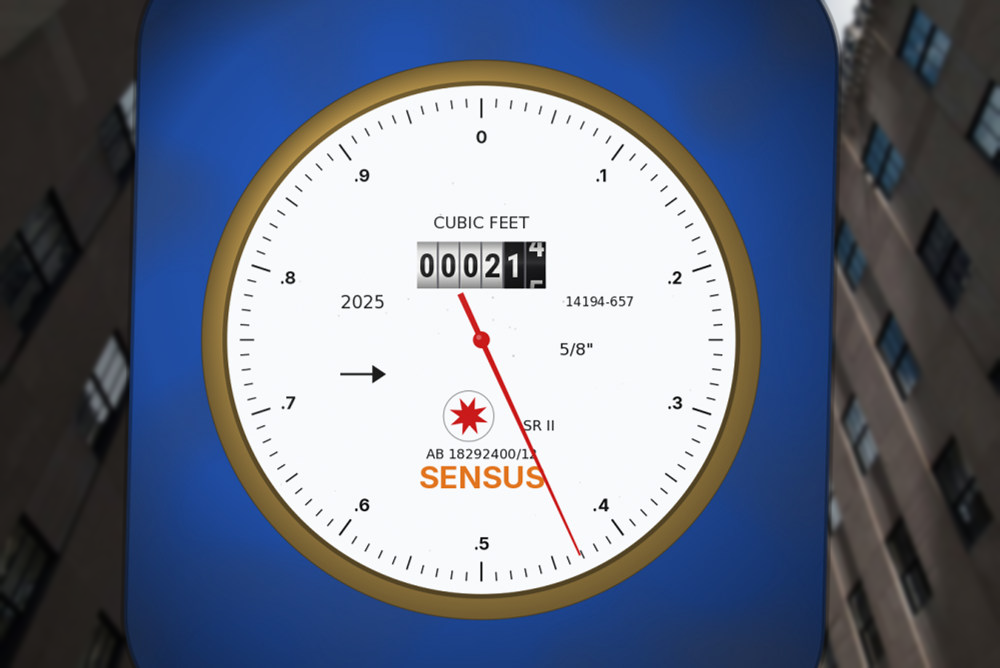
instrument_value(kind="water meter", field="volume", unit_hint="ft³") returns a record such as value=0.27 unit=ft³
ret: value=214.43 unit=ft³
